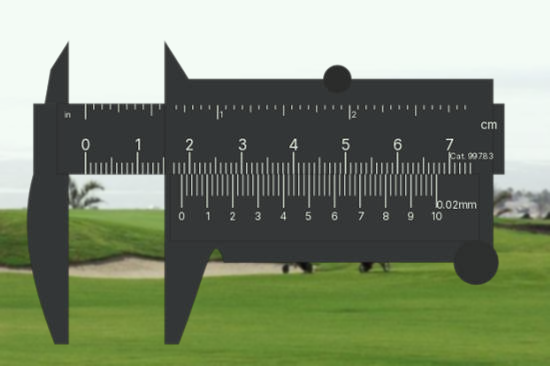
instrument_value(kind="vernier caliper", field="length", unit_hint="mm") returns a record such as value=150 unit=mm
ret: value=18.5 unit=mm
